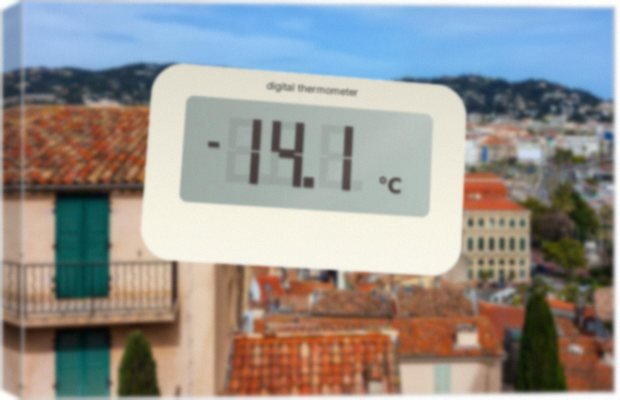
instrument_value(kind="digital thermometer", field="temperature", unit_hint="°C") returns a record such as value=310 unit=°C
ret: value=-14.1 unit=°C
